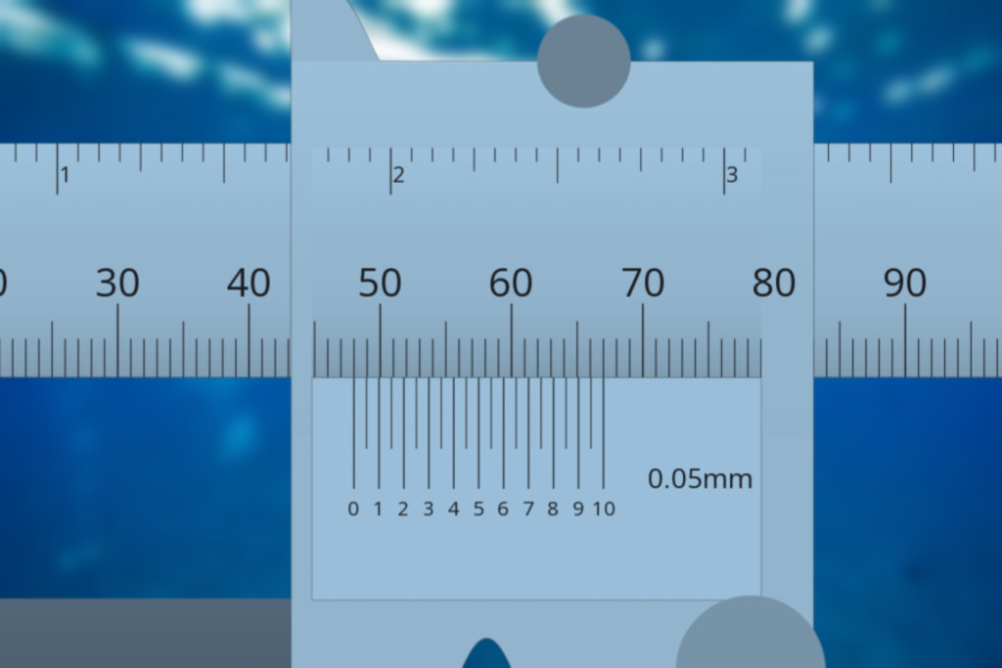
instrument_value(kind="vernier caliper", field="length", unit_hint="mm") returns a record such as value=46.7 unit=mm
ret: value=48.0 unit=mm
